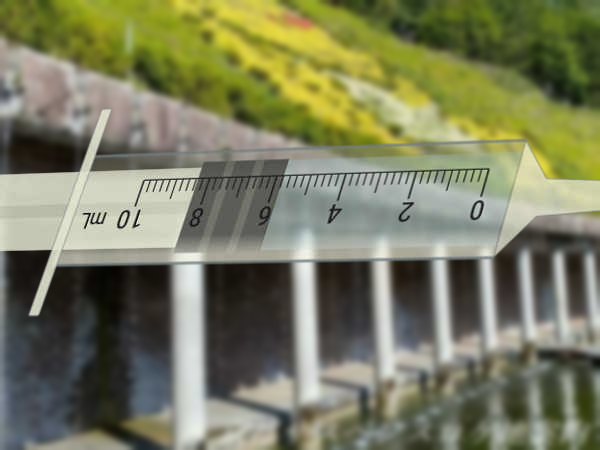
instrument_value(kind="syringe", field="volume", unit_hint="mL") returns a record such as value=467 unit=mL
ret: value=5.8 unit=mL
